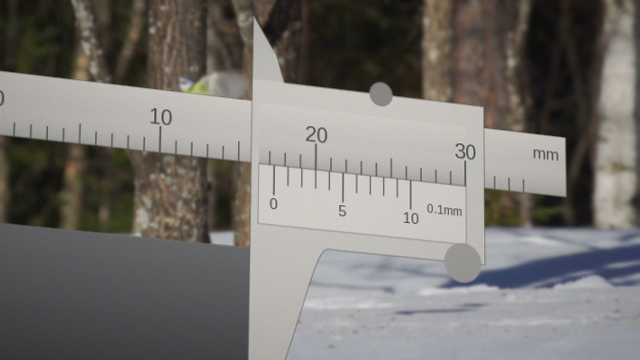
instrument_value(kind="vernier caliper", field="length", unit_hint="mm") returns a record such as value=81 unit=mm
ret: value=17.3 unit=mm
